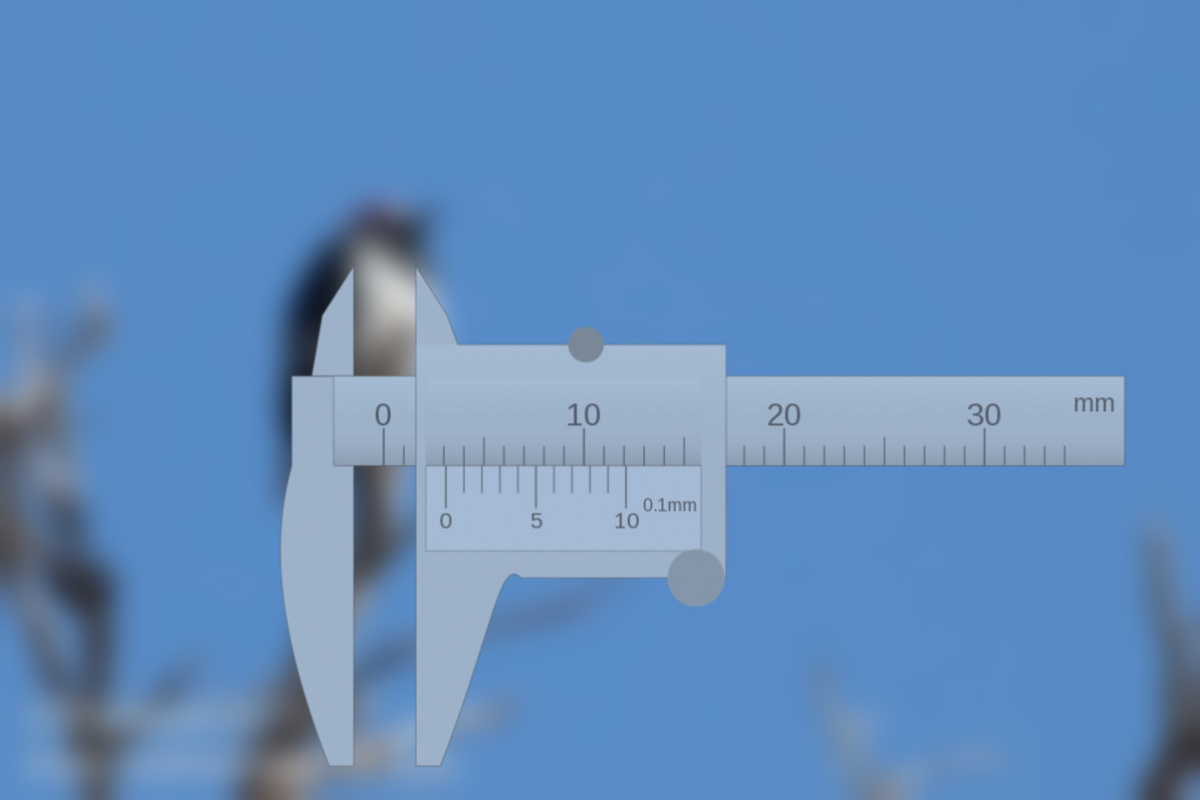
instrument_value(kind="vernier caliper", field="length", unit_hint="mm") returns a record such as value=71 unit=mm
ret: value=3.1 unit=mm
